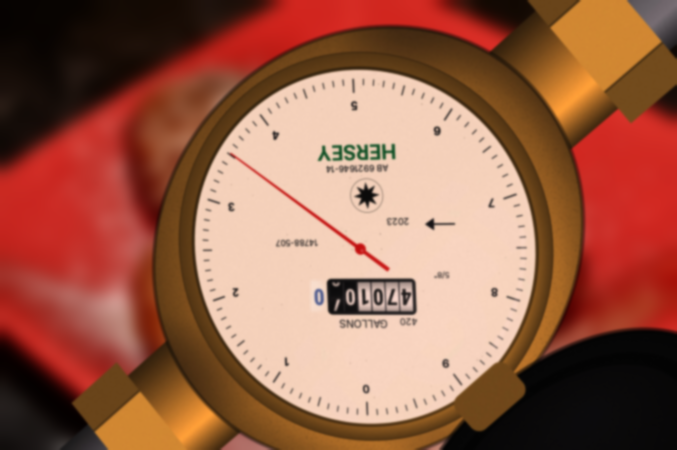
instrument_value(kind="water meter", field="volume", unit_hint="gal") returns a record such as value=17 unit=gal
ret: value=4701073.5 unit=gal
